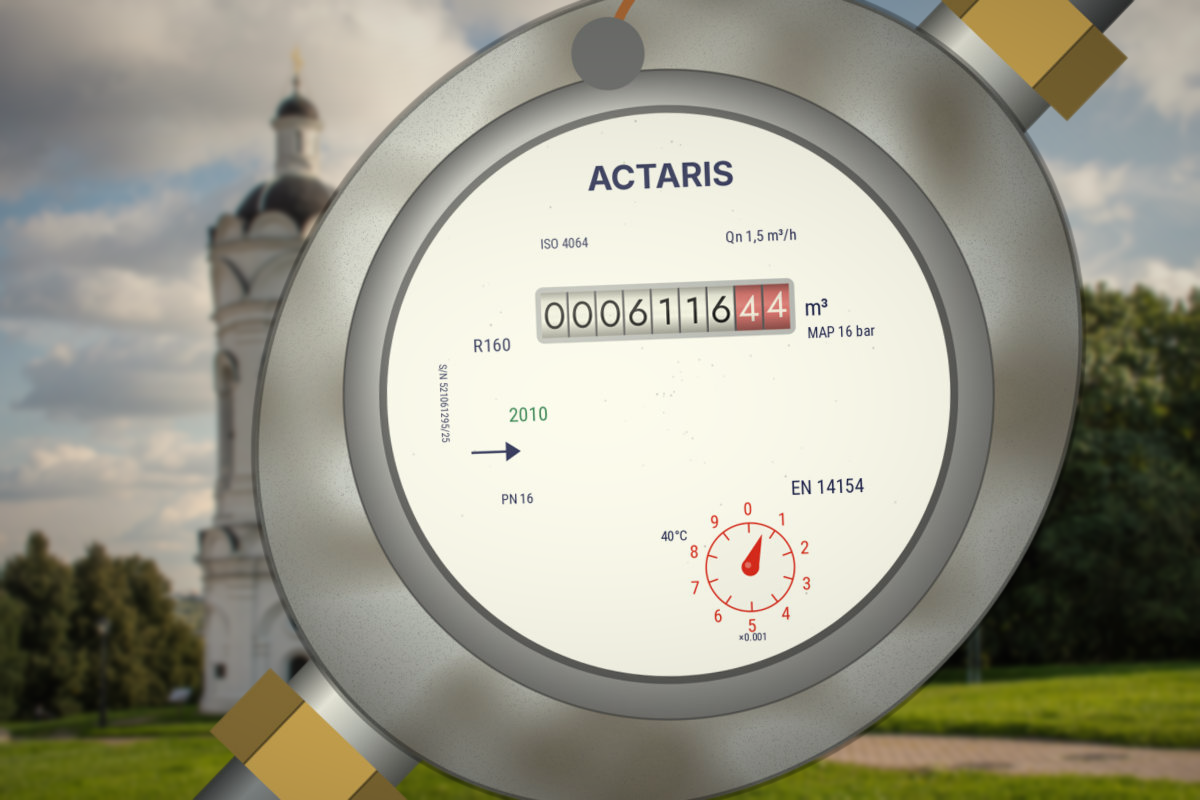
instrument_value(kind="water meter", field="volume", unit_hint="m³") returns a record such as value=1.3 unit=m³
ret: value=6116.440 unit=m³
